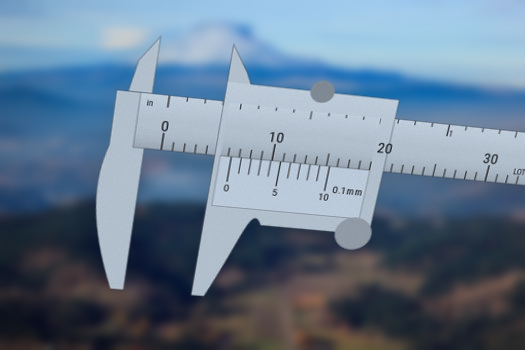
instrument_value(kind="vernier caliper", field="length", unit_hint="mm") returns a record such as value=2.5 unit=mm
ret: value=6.3 unit=mm
